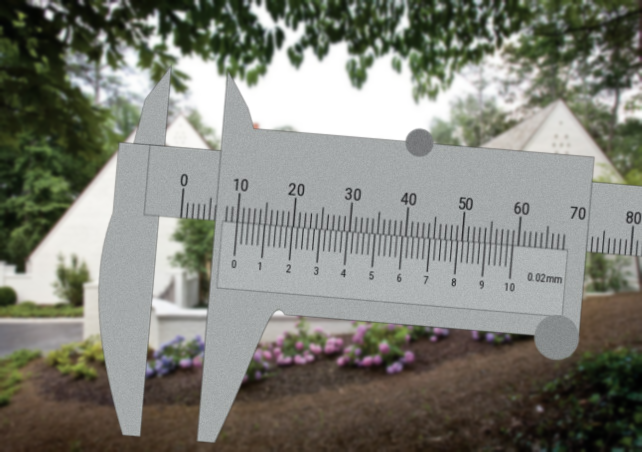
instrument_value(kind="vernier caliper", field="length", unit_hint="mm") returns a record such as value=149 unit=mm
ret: value=10.0 unit=mm
